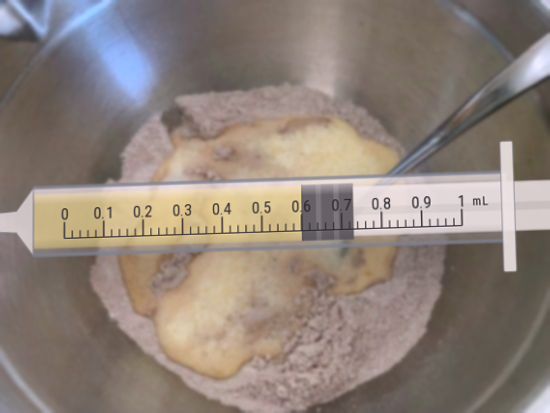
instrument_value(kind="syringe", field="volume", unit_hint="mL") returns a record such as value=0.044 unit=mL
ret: value=0.6 unit=mL
